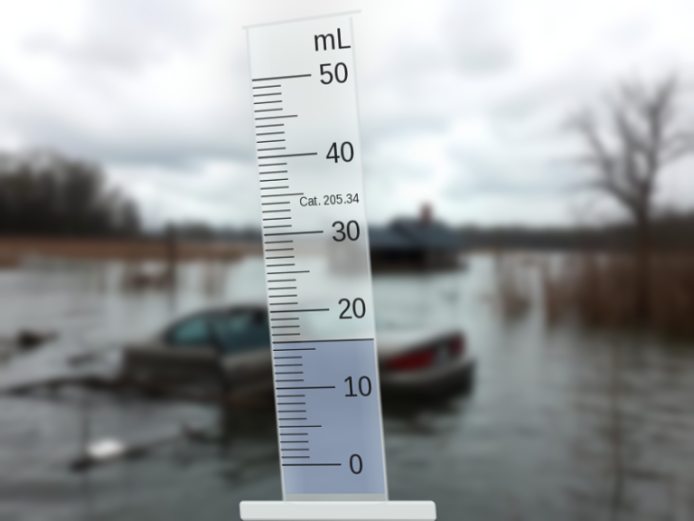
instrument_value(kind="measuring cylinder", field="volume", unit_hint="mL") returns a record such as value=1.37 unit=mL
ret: value=16 unit=mL
